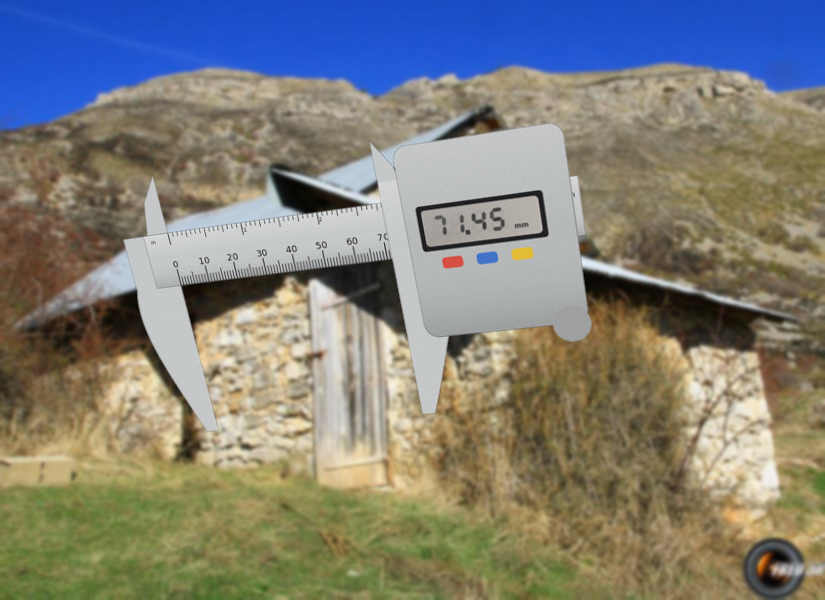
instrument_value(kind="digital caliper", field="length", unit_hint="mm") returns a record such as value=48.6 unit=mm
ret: value=71.45 unit=mm
